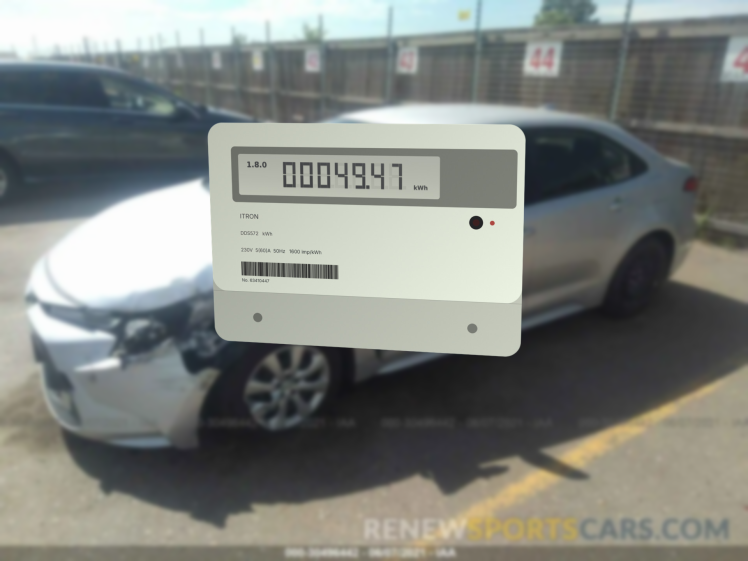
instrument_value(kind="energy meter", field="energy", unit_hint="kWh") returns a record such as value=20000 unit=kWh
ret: value=49.47 unit=kWh
